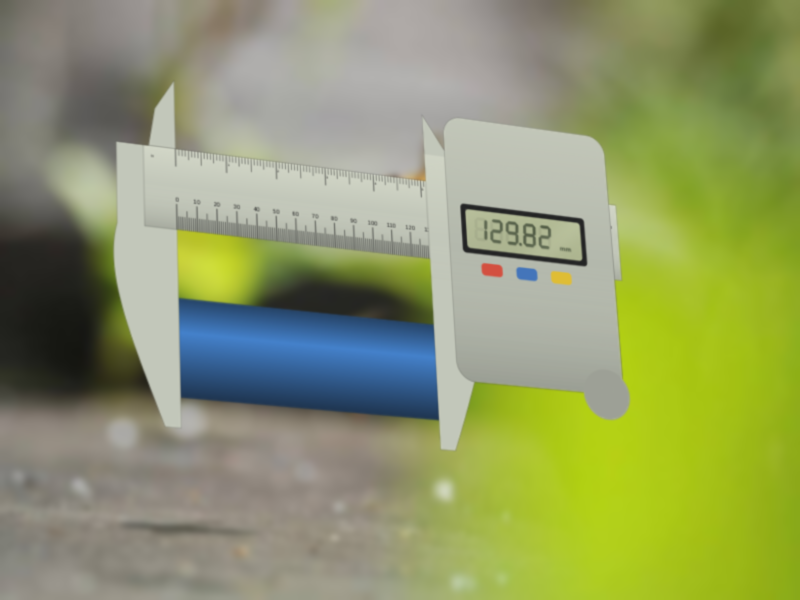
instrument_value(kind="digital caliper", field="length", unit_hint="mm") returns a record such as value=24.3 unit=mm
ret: value=129.82 unit=mm
